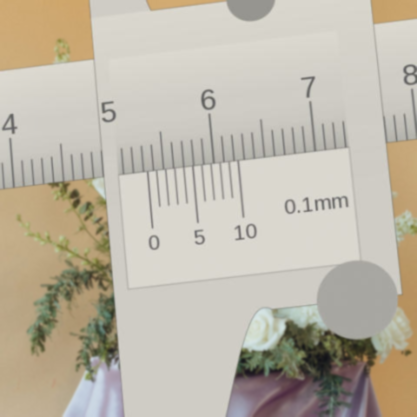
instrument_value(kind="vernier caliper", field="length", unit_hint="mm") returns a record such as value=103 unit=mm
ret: value=53.4 unit=mm
